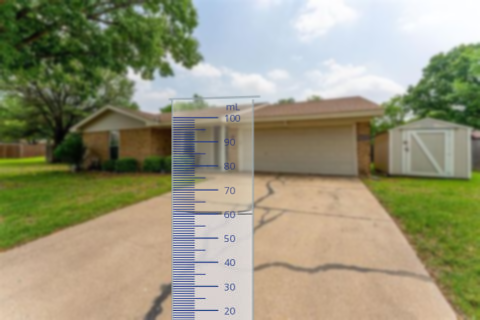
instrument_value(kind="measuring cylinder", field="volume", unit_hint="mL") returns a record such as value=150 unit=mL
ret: value=60 unit=mL
